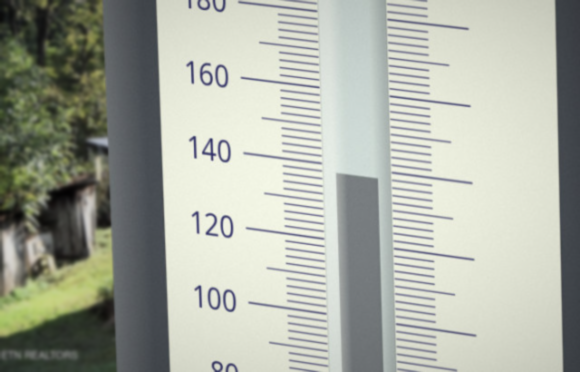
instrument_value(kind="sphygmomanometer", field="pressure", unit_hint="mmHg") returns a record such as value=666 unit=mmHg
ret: value=138 unit=mmHg
